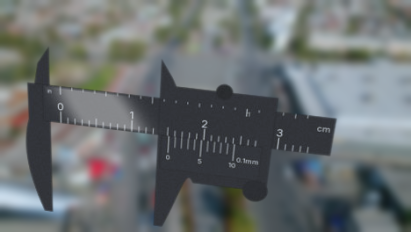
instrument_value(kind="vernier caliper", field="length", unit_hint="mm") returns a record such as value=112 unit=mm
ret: value=15.2 unit=mm
